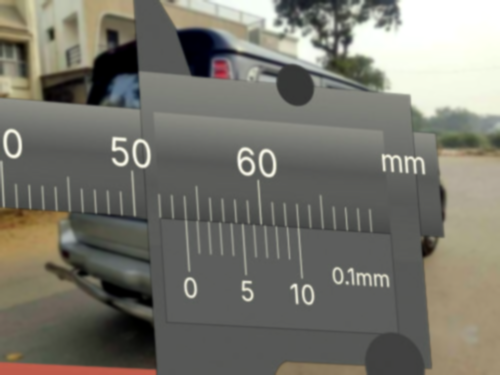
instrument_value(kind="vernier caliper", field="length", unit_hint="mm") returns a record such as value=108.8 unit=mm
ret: value=54.0 unit=mm
